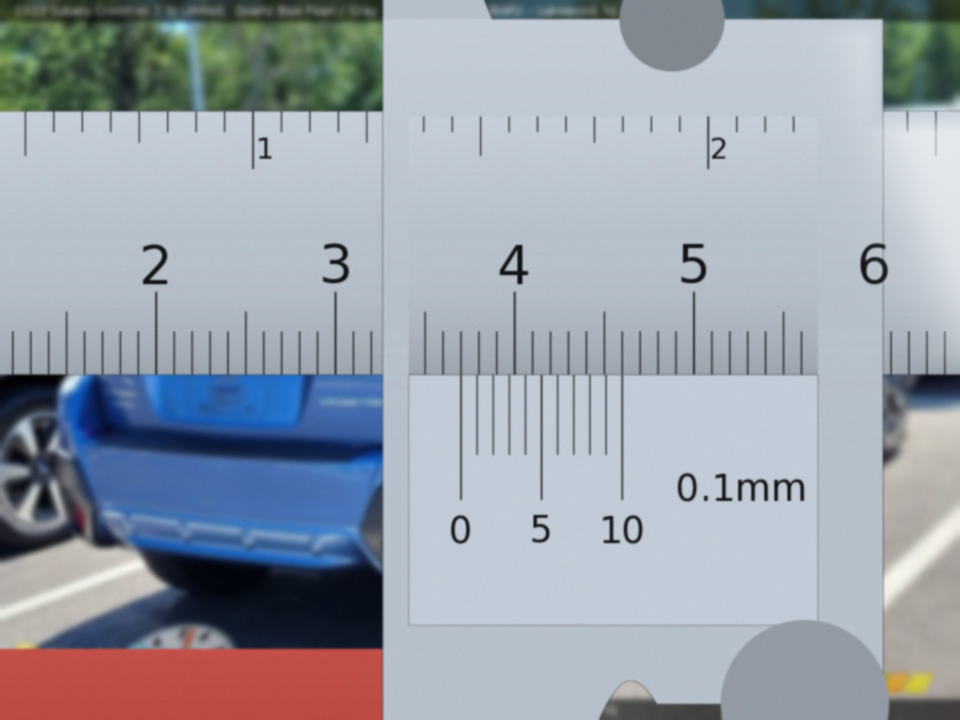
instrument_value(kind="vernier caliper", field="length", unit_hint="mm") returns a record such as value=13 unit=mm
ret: value=37.0 unit=mm
